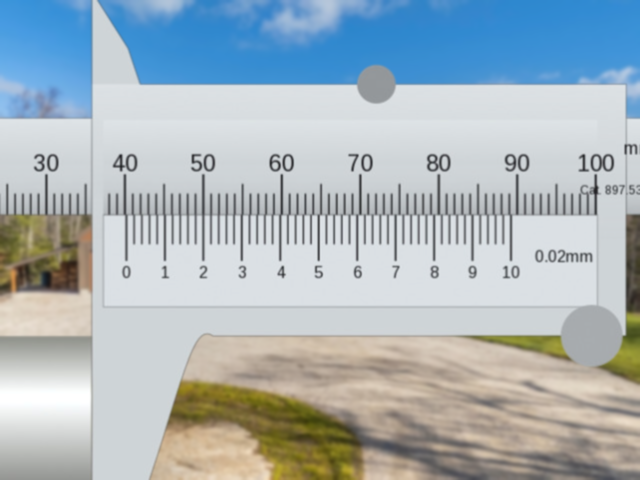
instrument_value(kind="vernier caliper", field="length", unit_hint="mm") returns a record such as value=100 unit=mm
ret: value=40.2 unit=mm
